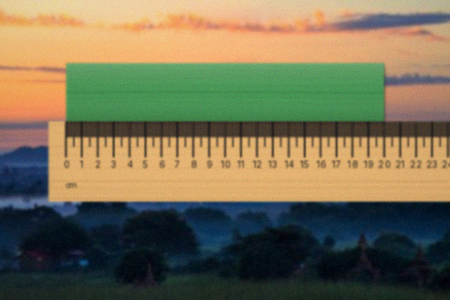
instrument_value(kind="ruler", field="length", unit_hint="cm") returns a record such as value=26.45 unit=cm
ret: value=20 unit=cm
